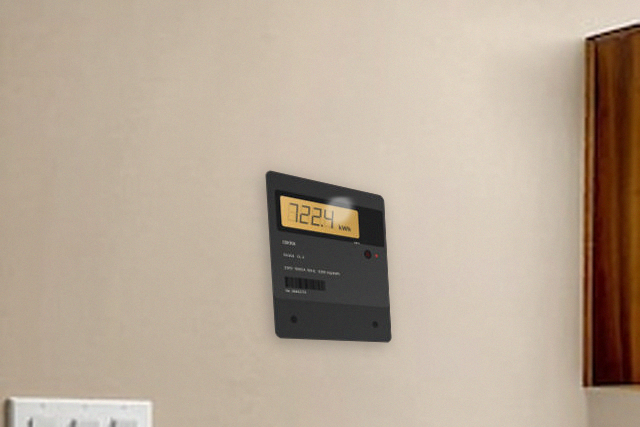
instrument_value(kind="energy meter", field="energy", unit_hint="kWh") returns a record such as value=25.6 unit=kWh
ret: value=722.4 unit=kWh
